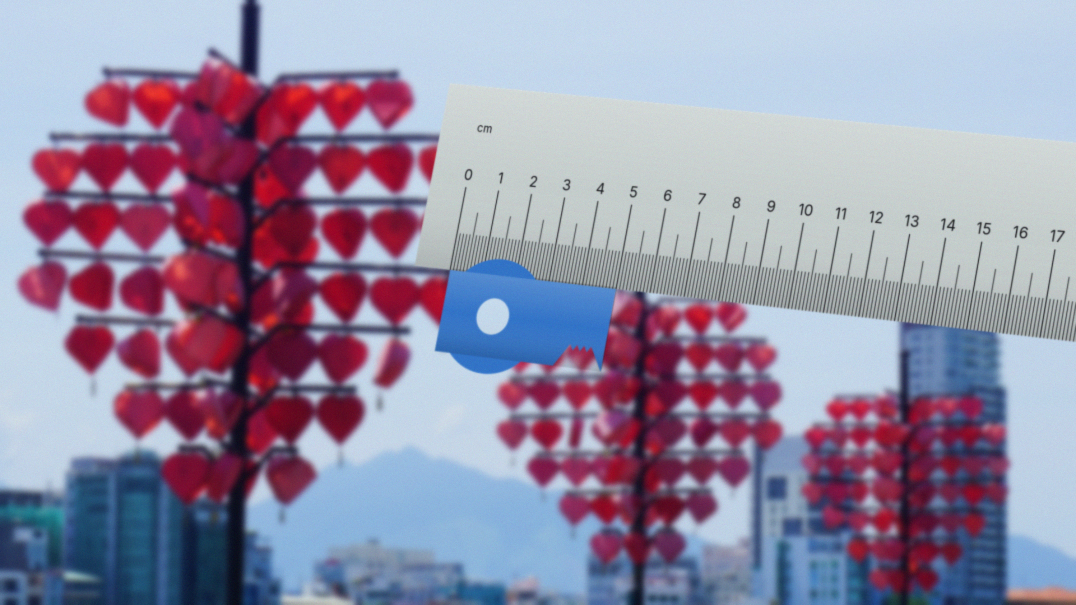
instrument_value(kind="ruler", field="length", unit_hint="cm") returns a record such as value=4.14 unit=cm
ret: value=5 unit=cm
